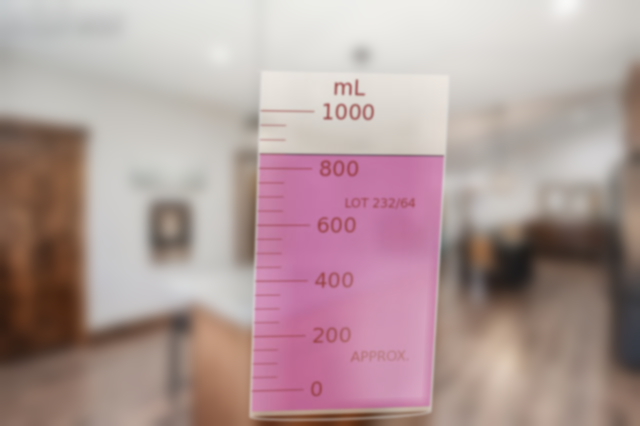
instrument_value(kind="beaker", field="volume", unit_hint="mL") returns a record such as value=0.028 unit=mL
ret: value=850 unit=mL
